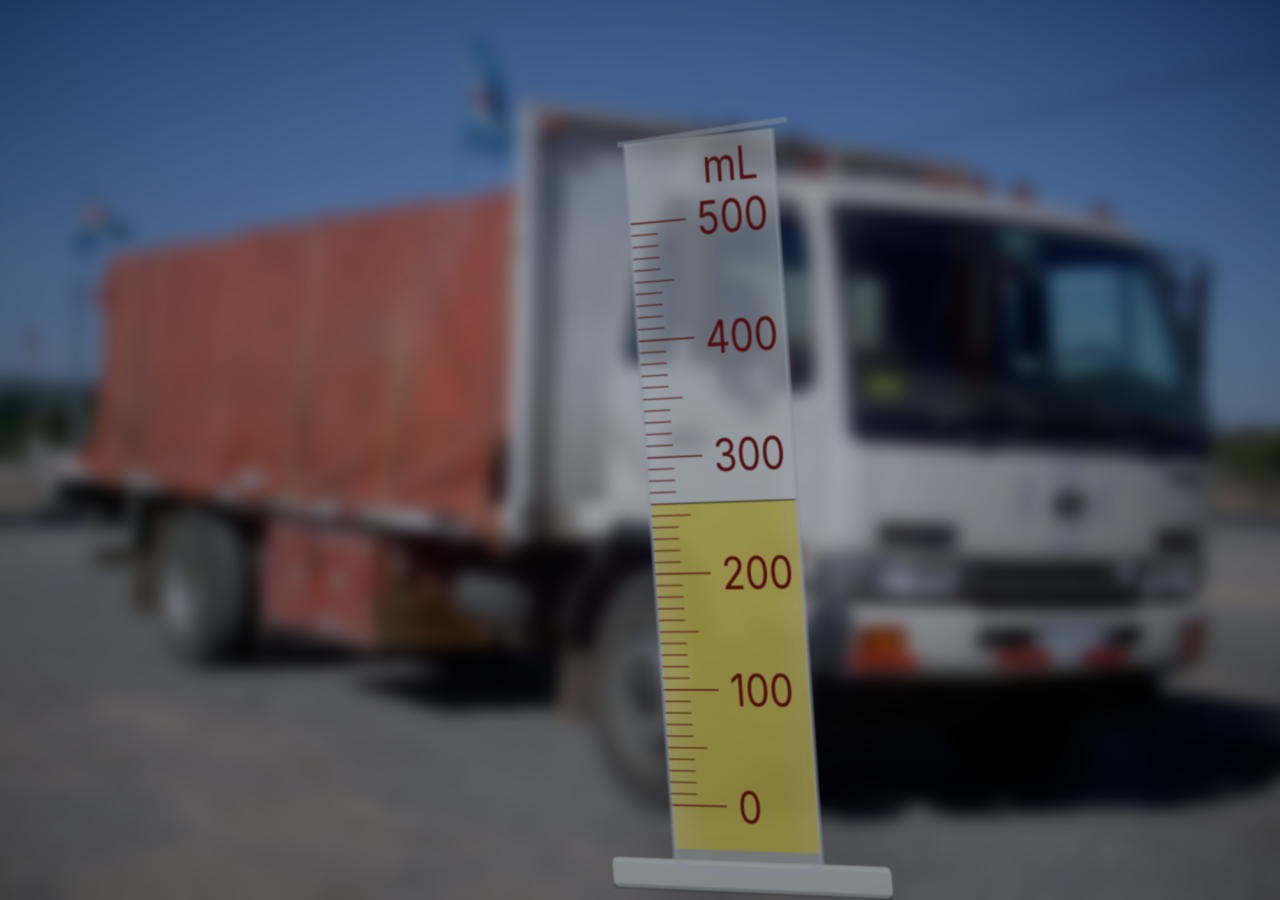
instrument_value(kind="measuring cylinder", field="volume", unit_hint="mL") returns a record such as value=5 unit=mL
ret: value=260 unit=mL
